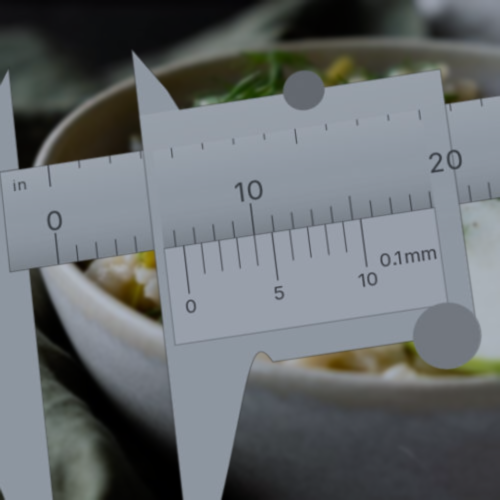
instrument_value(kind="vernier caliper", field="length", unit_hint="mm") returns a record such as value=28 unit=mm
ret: value=6.4 unit=mm
